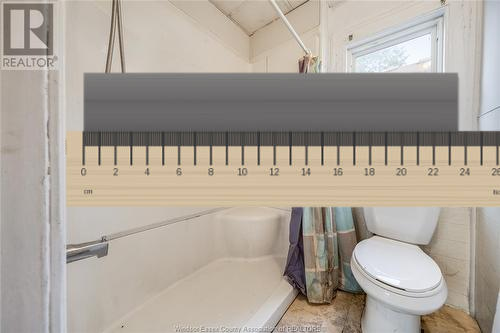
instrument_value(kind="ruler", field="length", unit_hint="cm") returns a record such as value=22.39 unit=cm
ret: value=23.5 unit=cm
